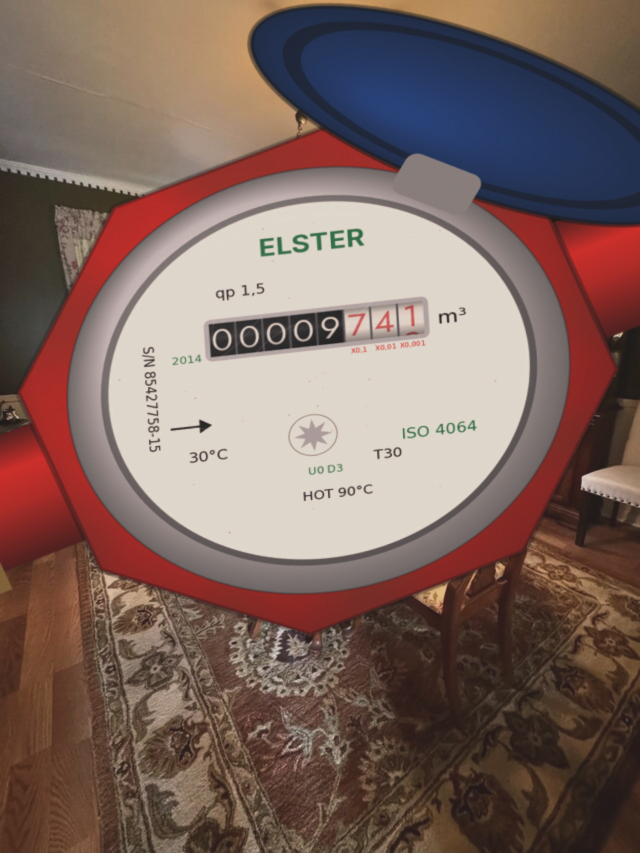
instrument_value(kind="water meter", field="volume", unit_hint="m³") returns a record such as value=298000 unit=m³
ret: value=9.741 unit=m³
